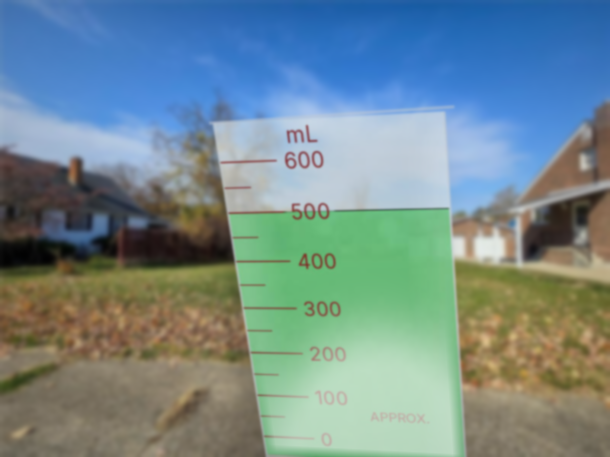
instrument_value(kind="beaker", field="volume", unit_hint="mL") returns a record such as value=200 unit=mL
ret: value=500 unit=mL
